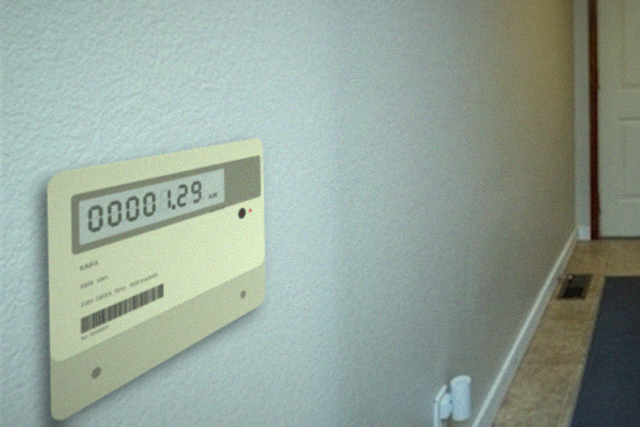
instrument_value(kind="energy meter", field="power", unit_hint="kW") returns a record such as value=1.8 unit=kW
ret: value=1.29 unit=kW
